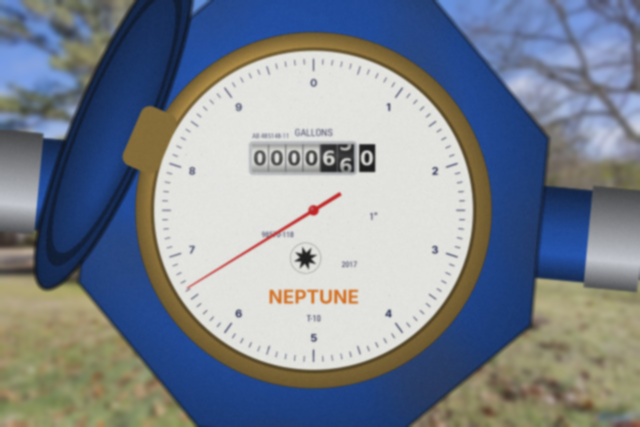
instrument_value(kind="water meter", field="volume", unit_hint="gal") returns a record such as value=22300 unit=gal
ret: value=656.6 unit=gal
